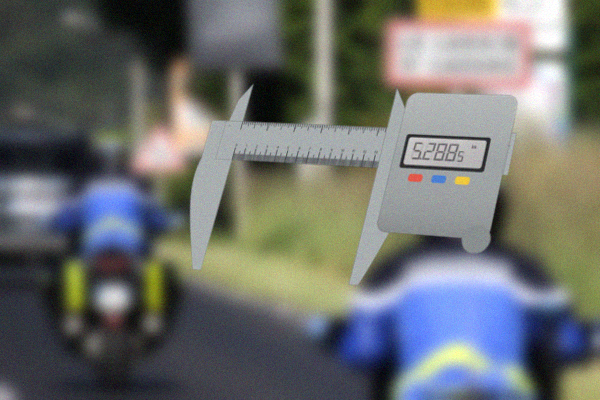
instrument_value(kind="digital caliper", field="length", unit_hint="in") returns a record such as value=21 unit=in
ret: value=5.2885 unit=in
